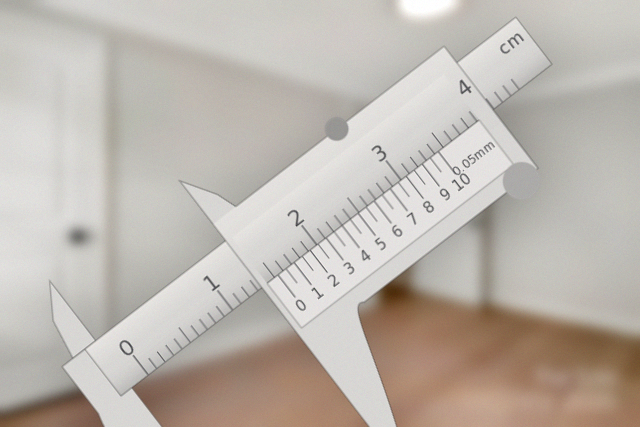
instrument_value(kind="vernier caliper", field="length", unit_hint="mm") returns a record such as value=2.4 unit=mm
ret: value=15.4 unit=mm
